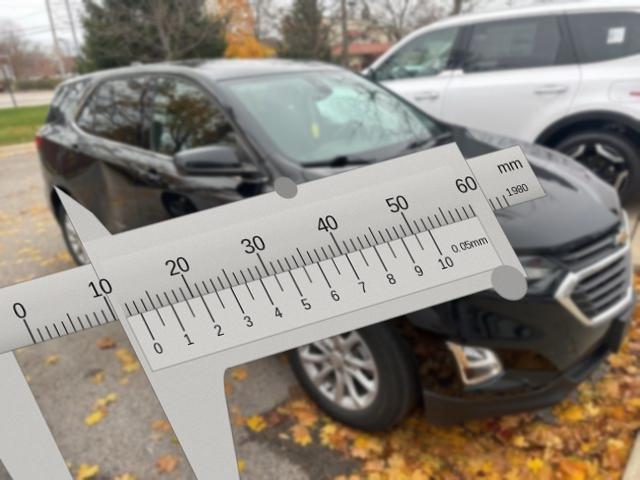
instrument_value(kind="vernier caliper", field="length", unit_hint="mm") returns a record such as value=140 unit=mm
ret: value=13.2 unit=mm
